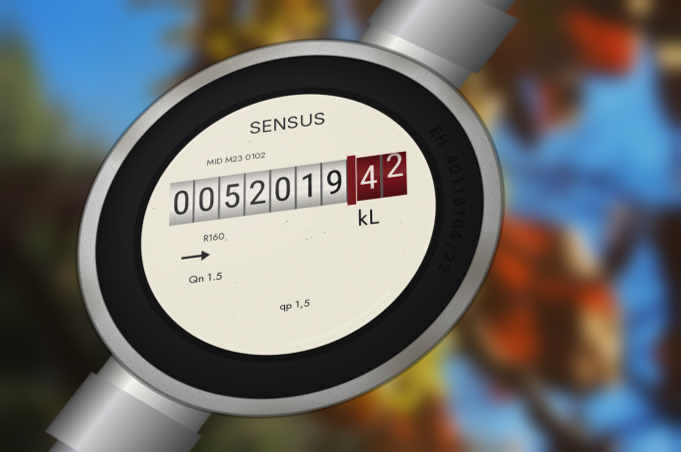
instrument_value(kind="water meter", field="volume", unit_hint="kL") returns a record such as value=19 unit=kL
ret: value=52019.42 unit=kL
